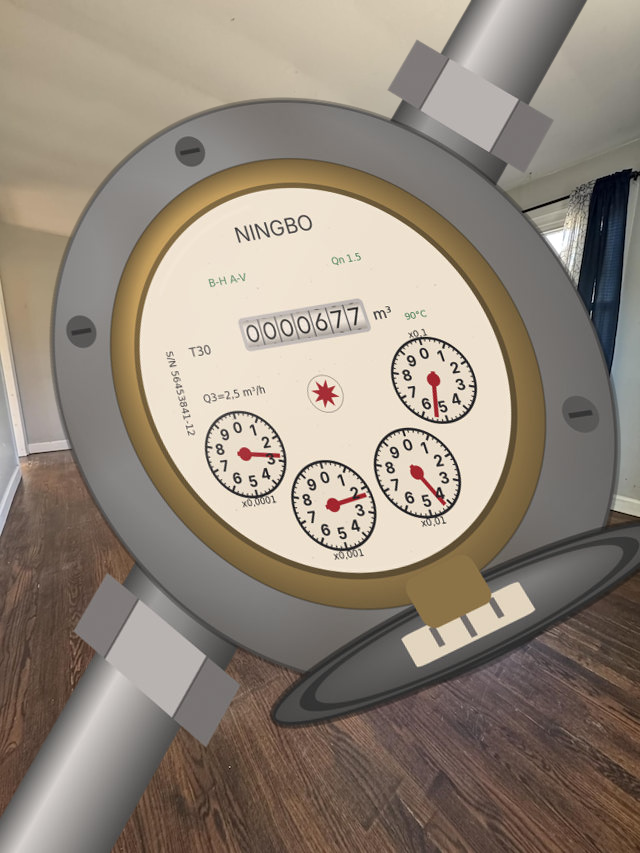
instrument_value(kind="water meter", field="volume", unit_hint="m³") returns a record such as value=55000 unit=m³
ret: value=677.5422 unit=m³
